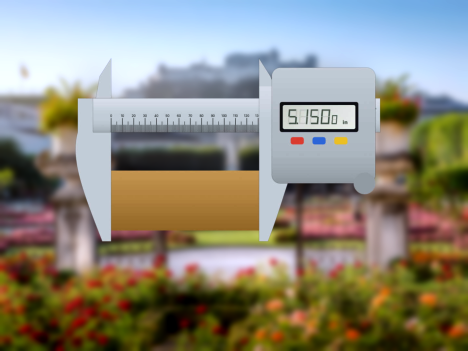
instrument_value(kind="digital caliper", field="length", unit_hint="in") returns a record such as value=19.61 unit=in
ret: value=5.1500 unit=in
